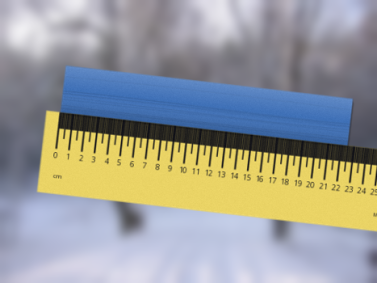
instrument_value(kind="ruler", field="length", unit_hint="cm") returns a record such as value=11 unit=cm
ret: value=22.5 unit=cm
